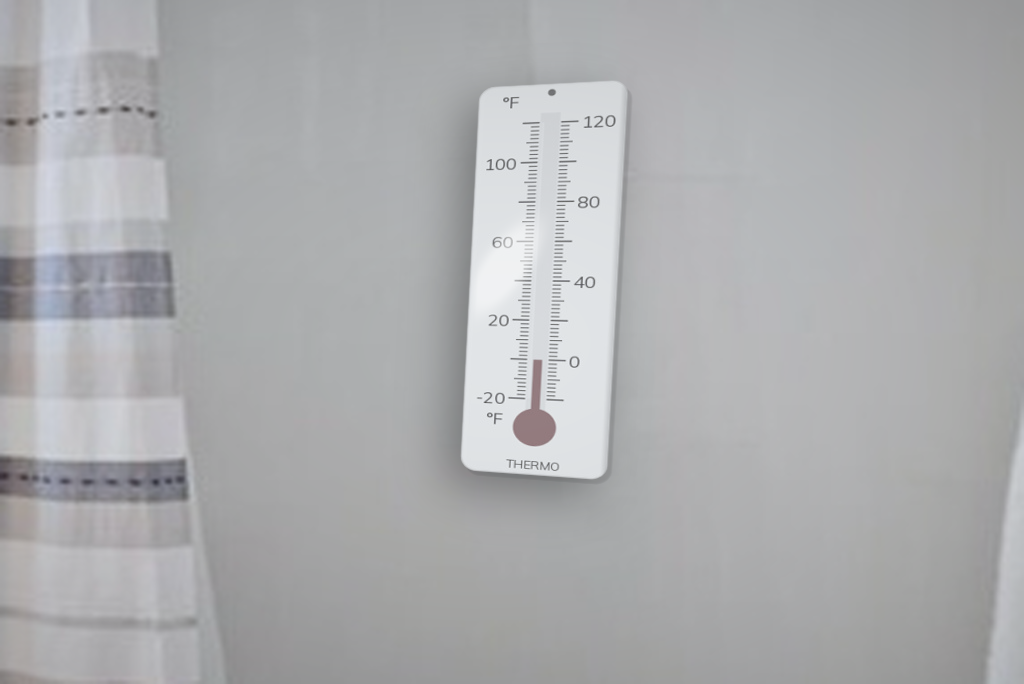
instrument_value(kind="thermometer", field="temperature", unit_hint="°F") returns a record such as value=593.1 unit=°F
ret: value=0 unit=°F
